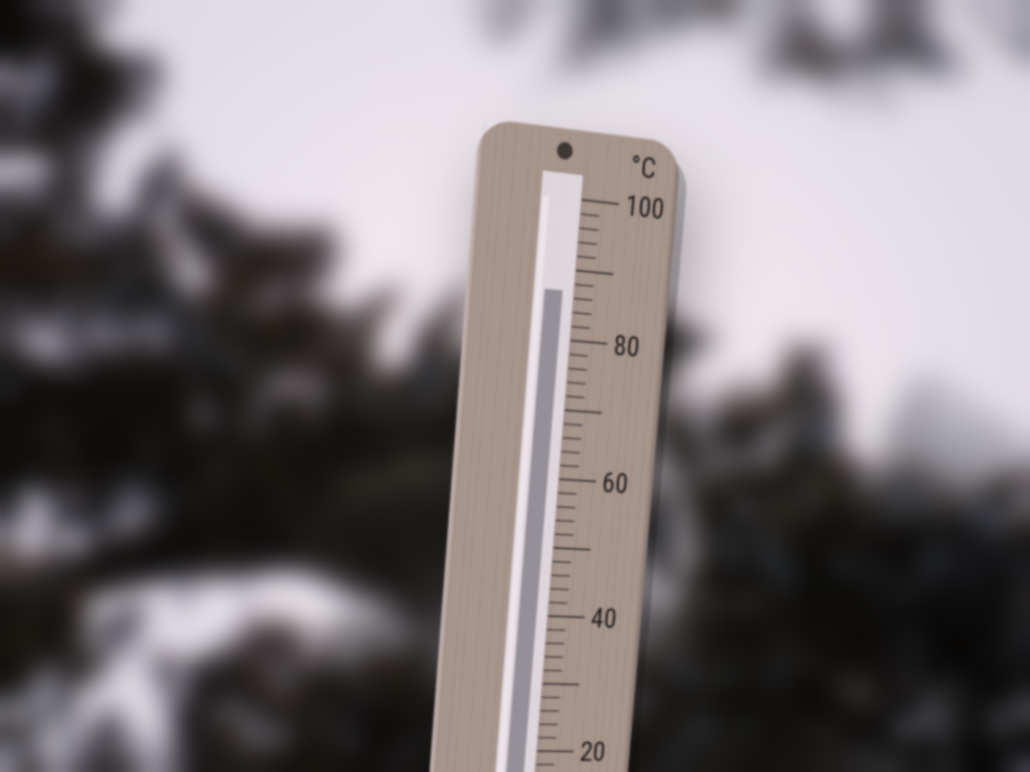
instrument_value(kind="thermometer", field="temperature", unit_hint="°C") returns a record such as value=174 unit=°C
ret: value=87 unit=°C
